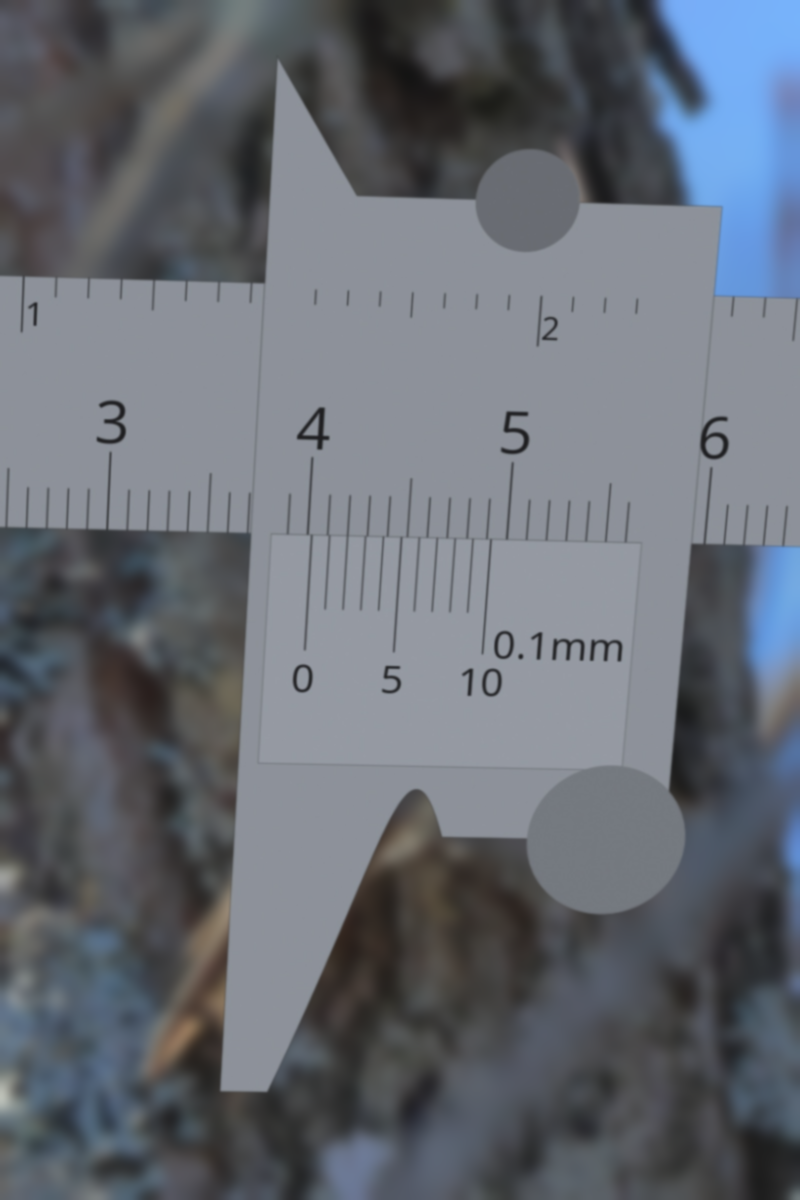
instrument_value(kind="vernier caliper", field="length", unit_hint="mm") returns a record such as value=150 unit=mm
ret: value=40.2 unit=mm
